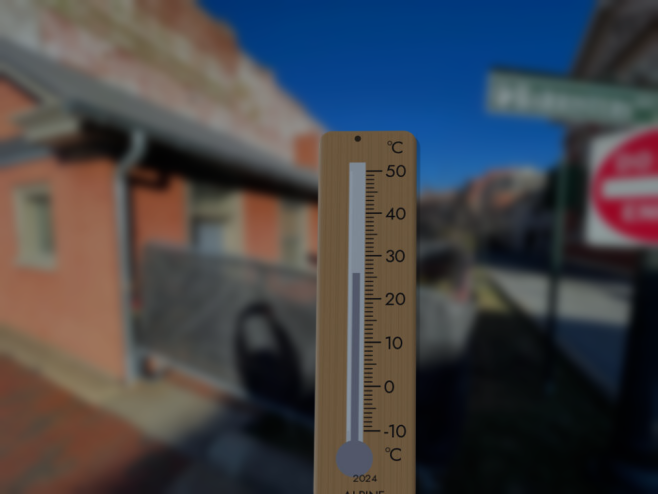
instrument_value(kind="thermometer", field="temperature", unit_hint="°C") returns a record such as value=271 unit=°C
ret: value=26 unit=°C
